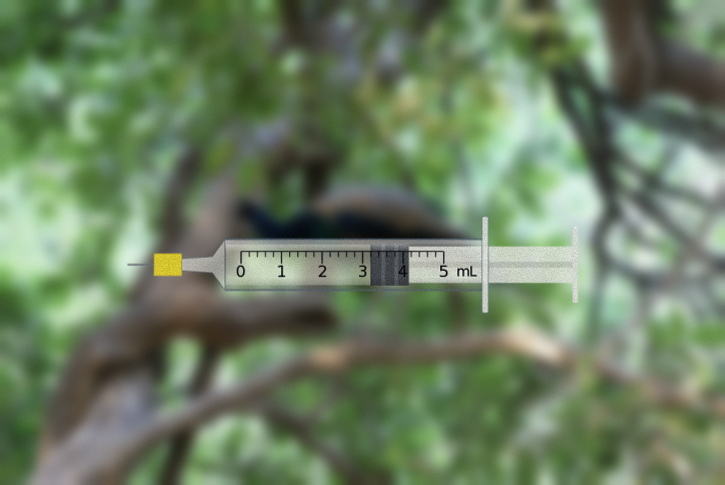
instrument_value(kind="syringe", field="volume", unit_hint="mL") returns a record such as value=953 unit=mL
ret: value=3.2 unit=mL
